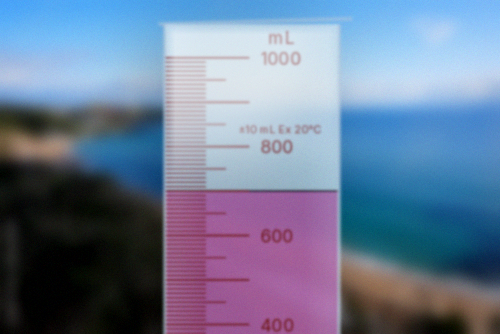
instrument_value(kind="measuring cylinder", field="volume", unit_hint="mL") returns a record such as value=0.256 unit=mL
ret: value=700 unit=mL
